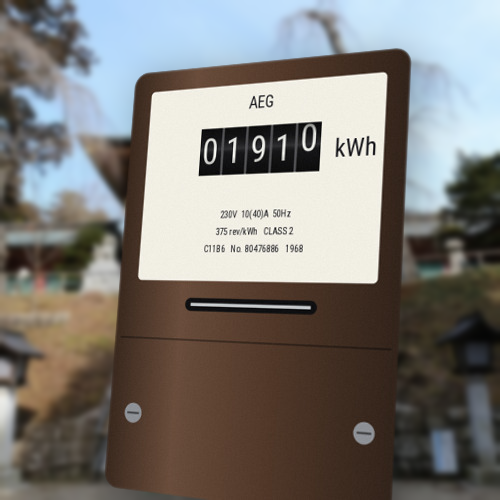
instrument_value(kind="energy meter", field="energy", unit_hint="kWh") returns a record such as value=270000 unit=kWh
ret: value=1910 unit=kWh
